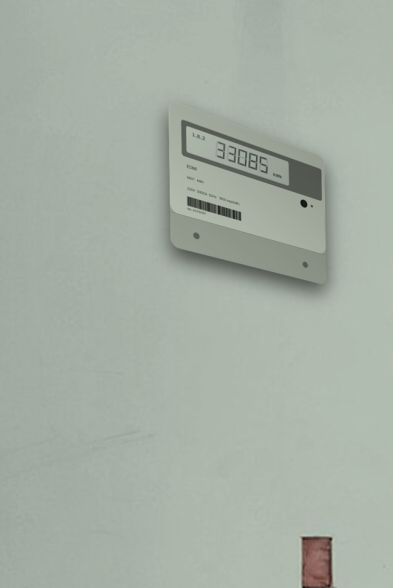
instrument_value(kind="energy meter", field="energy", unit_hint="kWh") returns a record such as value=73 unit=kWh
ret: value=33085 unit=kWh
